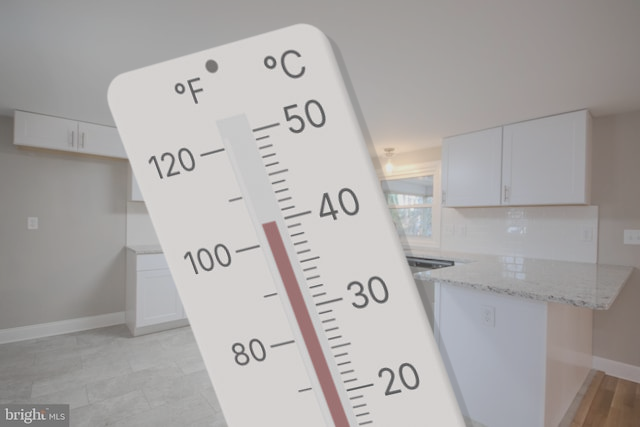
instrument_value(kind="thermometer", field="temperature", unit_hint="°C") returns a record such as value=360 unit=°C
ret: value=40 unit=°C
